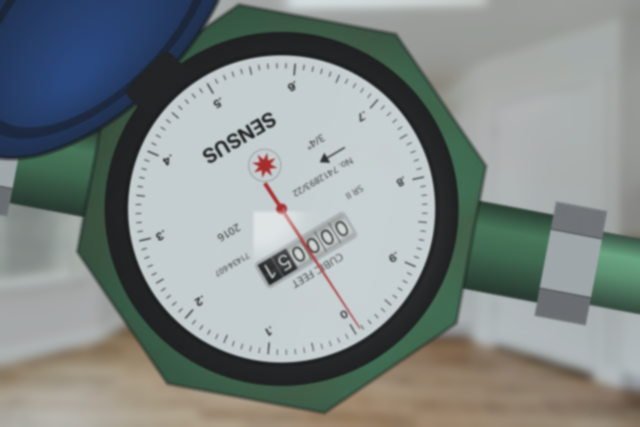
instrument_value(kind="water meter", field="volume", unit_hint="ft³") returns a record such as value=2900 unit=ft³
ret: value=50.99 unit=ft³
